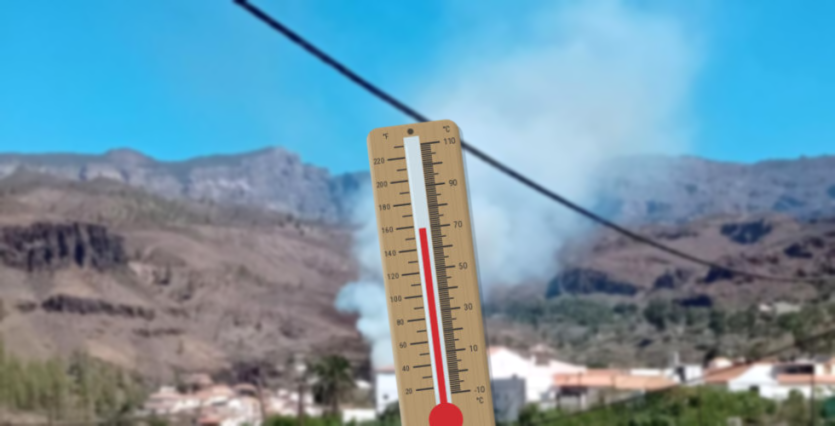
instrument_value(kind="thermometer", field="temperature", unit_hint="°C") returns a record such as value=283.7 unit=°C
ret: value=70 unit=°C
